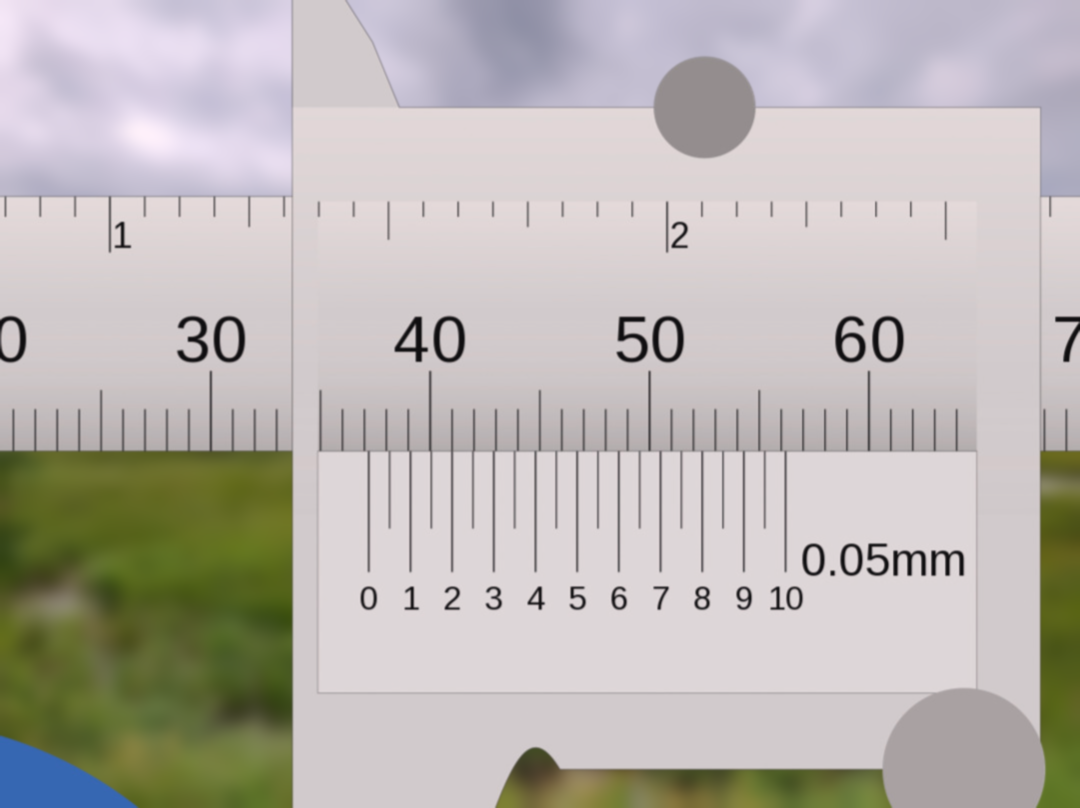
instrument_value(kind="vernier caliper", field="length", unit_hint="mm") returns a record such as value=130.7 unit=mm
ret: value=37.2 unit=mm
